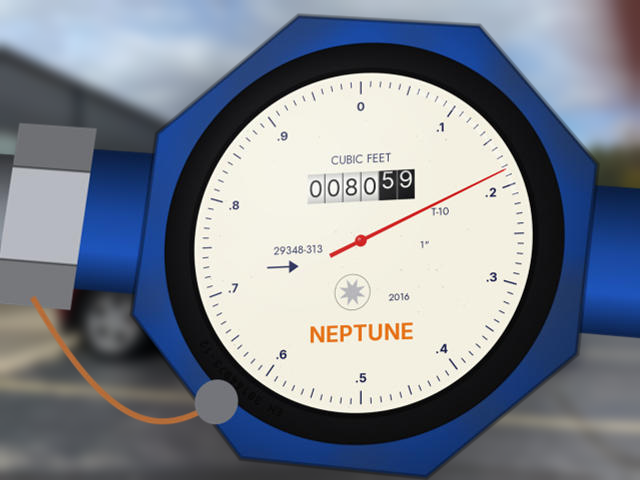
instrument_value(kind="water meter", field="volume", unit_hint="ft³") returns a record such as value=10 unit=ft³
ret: value=8059.18 unit=ft³
